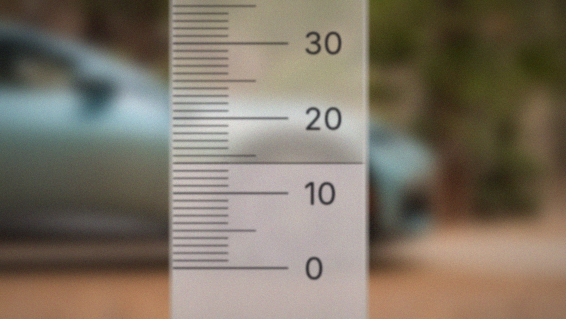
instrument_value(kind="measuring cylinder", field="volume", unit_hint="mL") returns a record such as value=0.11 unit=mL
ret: value=14 unit=mL
